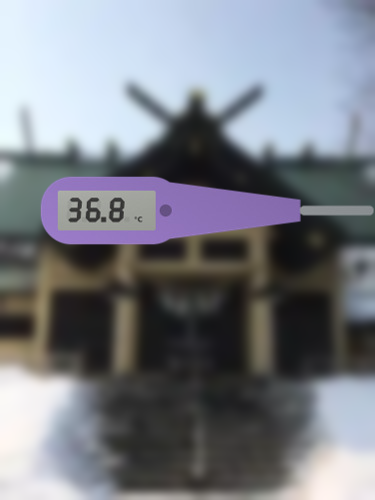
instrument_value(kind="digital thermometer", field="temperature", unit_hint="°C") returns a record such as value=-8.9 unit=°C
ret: value=36.8 unit=°C
